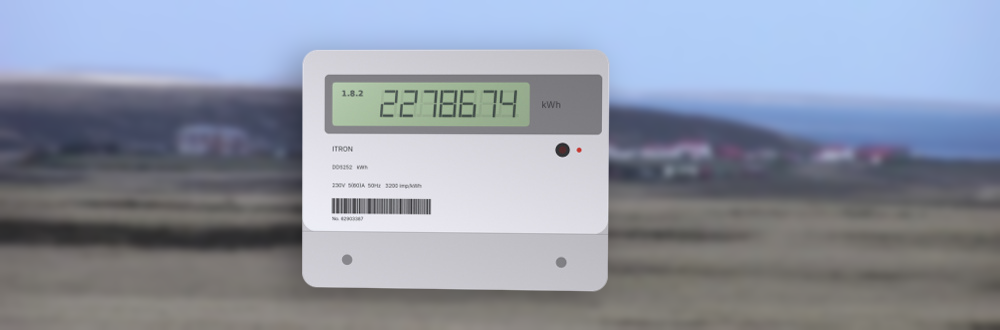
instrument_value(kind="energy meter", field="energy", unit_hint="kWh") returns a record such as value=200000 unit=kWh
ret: value=2278674 unit=kWh
